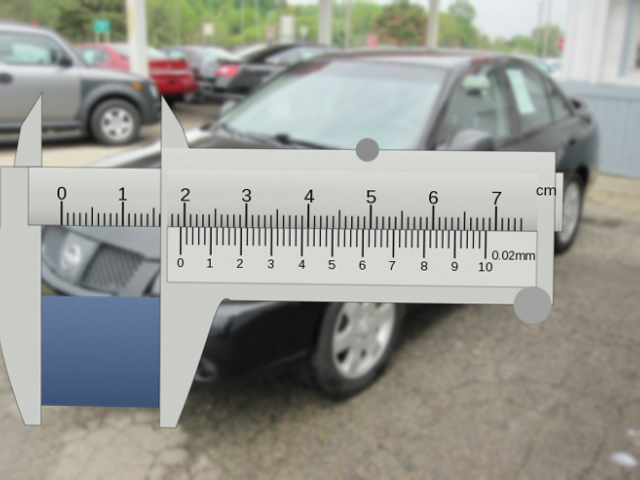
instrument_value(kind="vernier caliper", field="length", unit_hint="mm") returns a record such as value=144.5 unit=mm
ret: value=19.4 unit=mm
